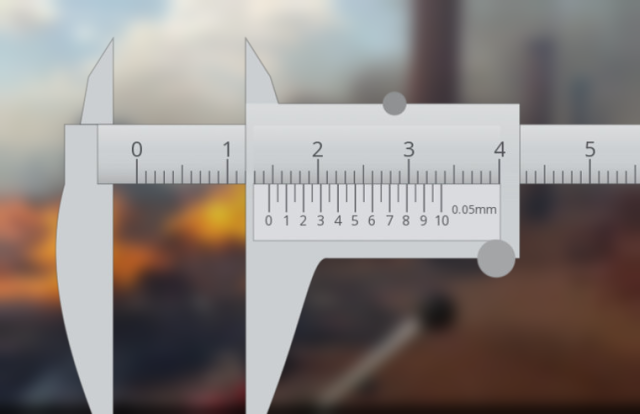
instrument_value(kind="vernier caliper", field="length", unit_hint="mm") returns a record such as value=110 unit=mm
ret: value=14.6 unit=mm
